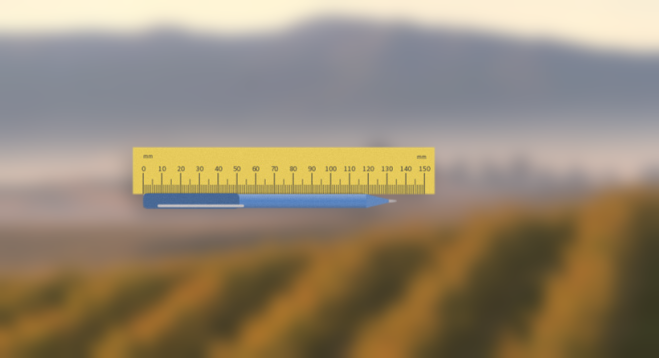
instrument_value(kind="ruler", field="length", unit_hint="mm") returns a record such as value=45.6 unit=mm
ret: value=135 unit=mm
